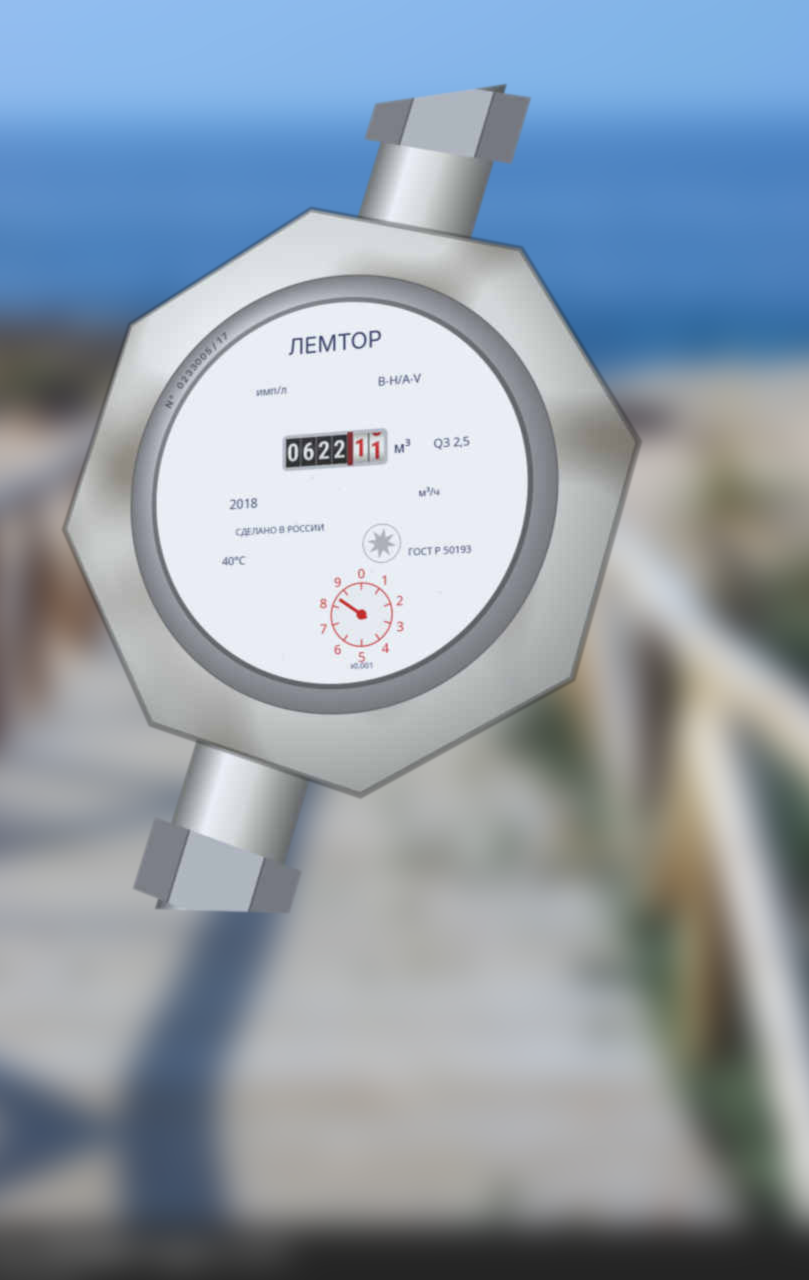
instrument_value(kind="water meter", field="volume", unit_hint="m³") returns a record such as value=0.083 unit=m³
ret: value=622.108 unit=m³
